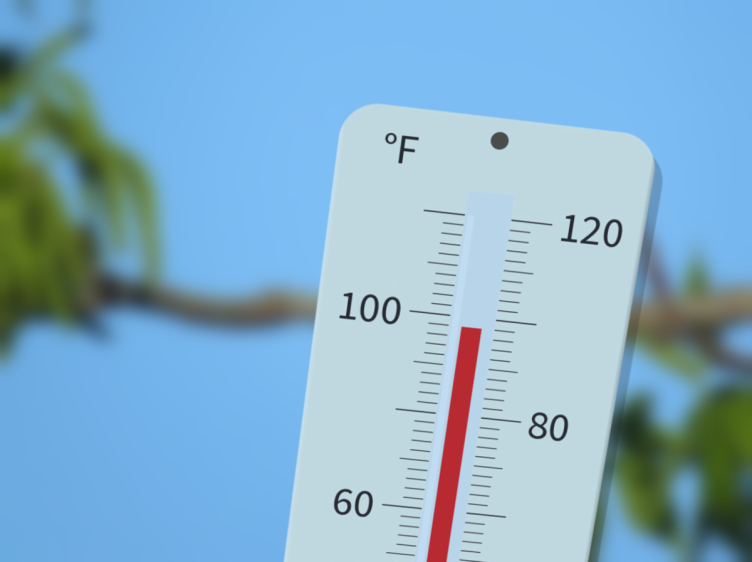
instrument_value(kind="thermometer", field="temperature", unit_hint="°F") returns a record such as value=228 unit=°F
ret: value=98 unit=°F
